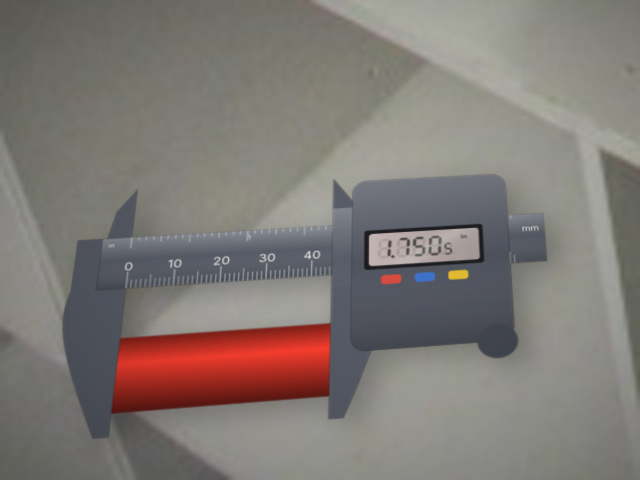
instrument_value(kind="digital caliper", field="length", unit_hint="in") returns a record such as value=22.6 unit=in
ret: value=1.7505 unit=in
